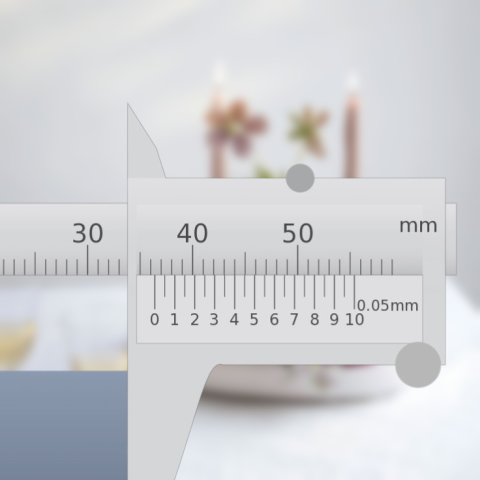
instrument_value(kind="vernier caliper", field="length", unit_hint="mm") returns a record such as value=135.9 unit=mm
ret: value=36.4 unit=mm
